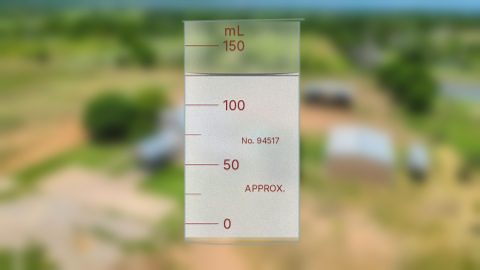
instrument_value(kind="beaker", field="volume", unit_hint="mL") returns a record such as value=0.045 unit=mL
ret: value=125 unit=mL
